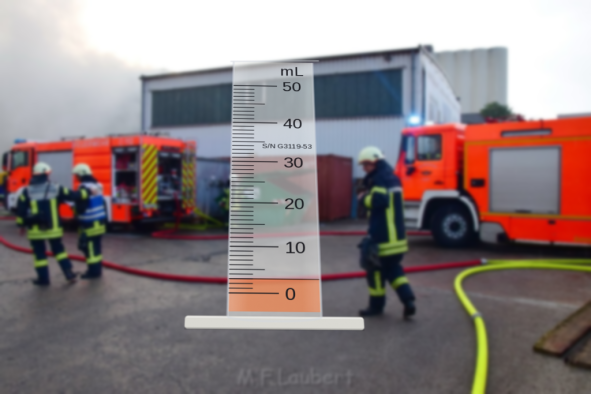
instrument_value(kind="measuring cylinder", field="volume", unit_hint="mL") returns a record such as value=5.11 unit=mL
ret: value=3 unit=mL
